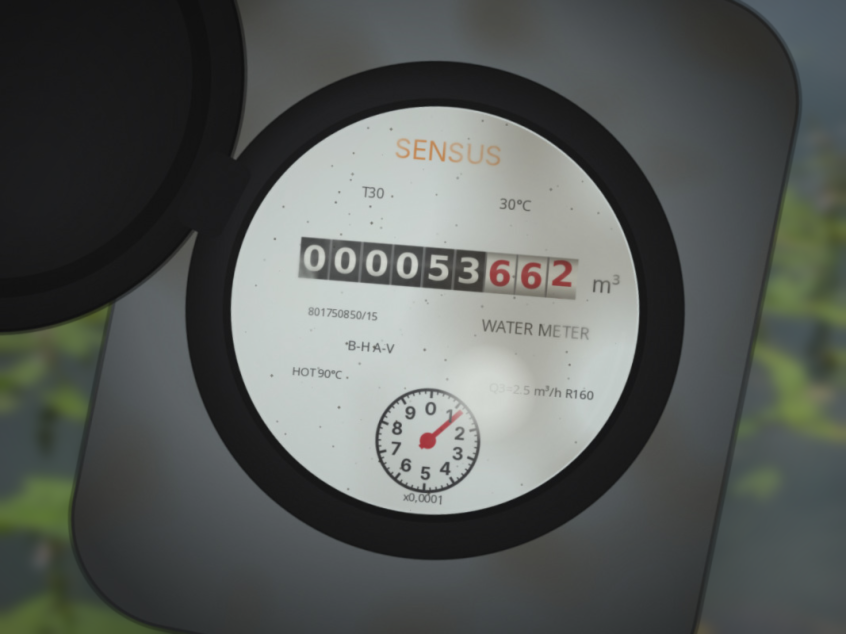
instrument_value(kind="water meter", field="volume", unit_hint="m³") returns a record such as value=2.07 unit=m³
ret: value=53.6621 unit=m³
